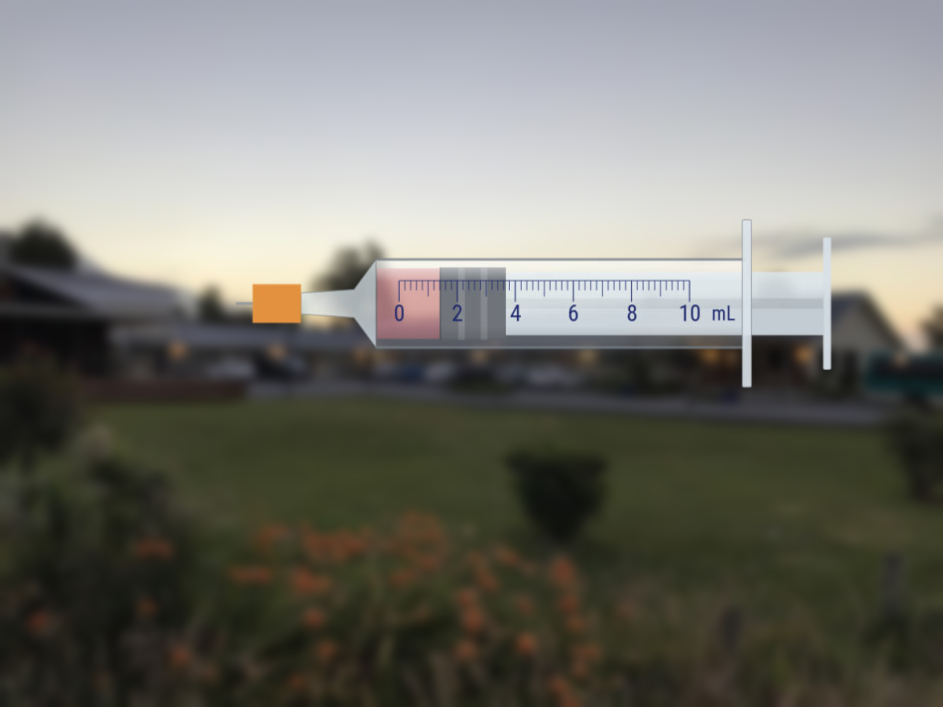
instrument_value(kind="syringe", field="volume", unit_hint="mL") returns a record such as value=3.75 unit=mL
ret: value=1.4 unit=mL
